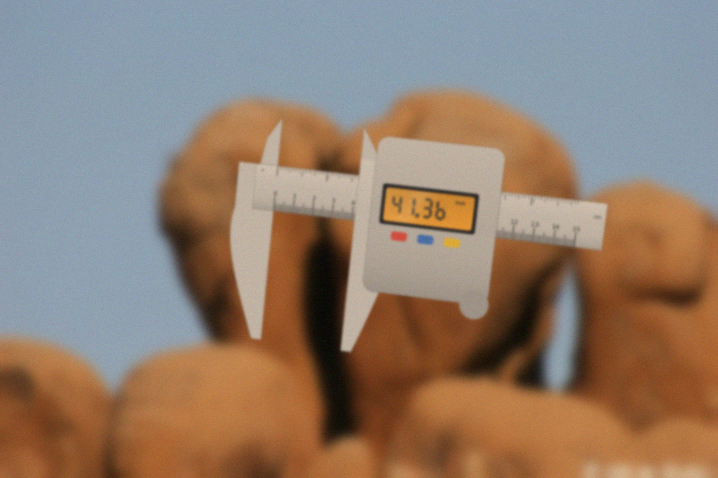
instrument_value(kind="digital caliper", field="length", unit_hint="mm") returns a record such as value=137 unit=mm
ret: value=41.36 unit=mm
